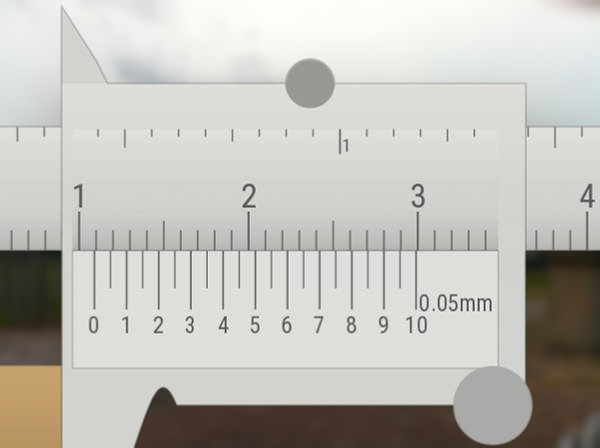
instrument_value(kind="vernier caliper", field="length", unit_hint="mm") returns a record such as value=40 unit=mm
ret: value=10.9 unit=mm
